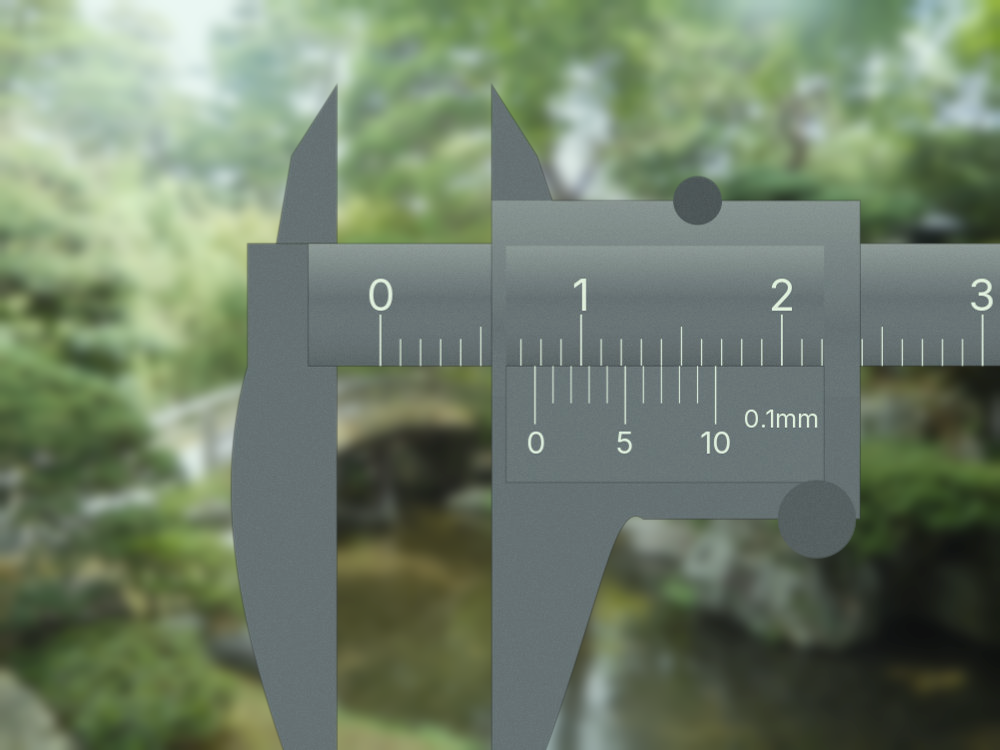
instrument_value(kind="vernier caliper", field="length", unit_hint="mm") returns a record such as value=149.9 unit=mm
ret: value=7.7 unit=mm
